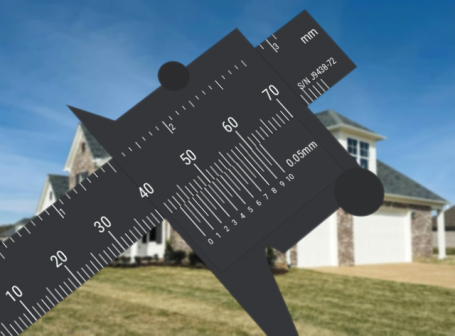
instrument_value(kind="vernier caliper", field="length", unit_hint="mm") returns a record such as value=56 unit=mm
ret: value=42.8 unit=mm
